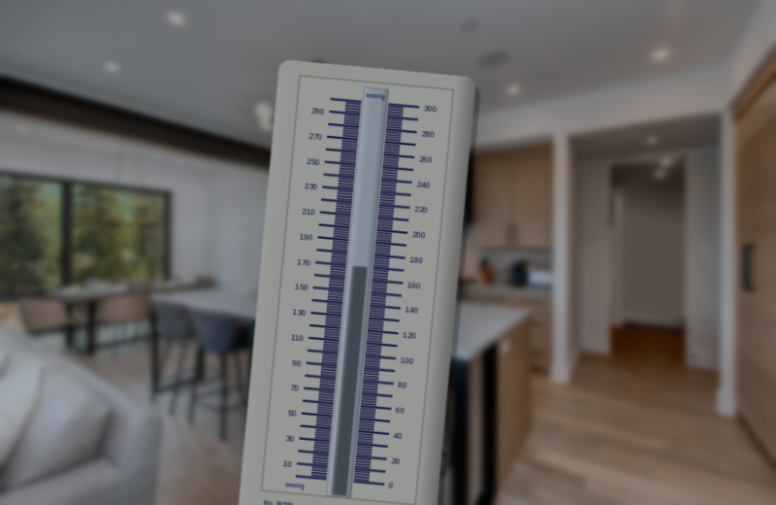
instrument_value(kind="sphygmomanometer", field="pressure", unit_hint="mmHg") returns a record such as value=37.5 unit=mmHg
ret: value=170 unit=mmHg
